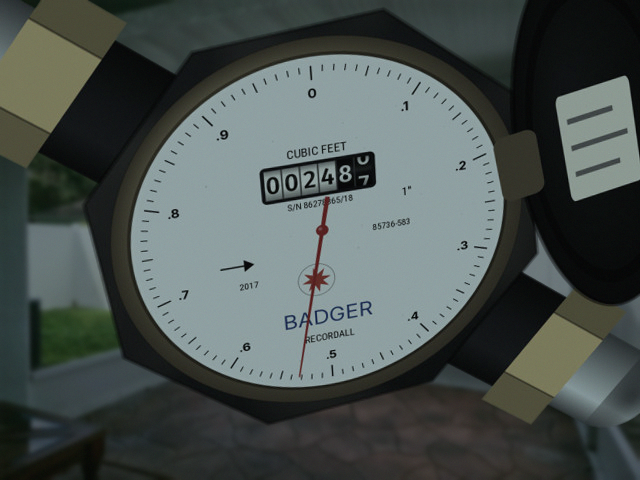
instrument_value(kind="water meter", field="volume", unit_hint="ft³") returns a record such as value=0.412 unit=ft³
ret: value=2486.53 unit=ft³
